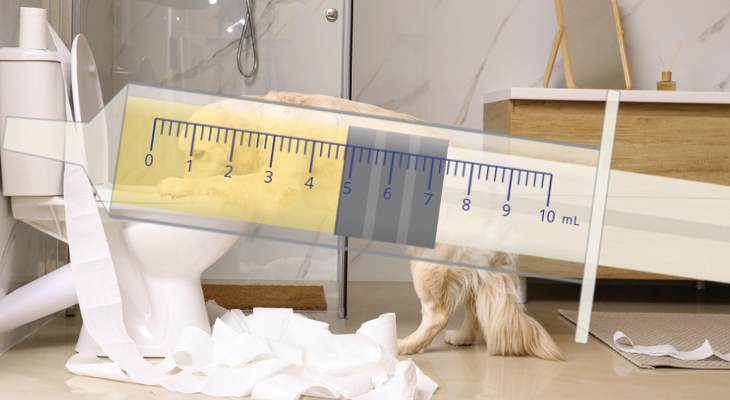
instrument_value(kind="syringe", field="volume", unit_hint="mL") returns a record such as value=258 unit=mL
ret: value=4.8 unit=mL
